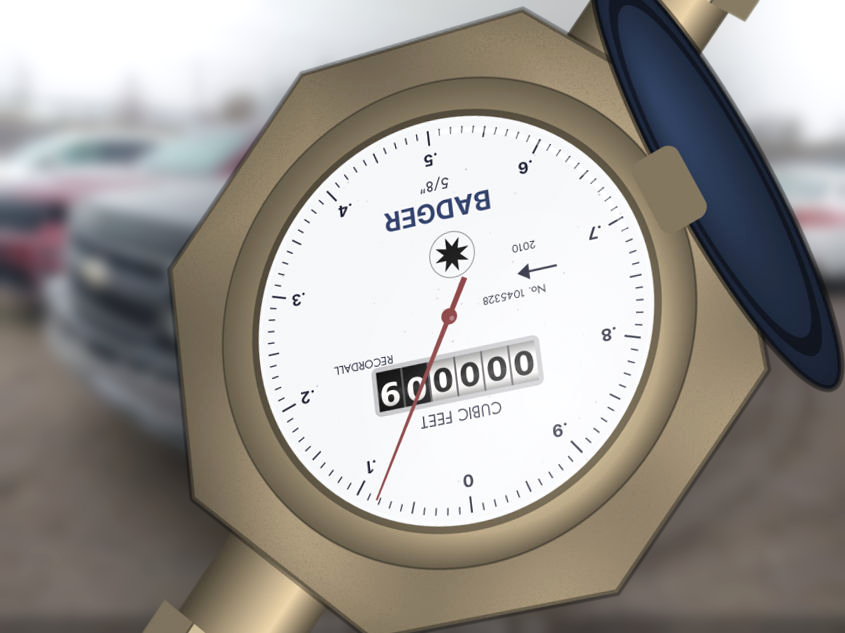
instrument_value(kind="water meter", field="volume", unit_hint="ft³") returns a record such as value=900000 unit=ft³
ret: value=9.08 unit=ft³
